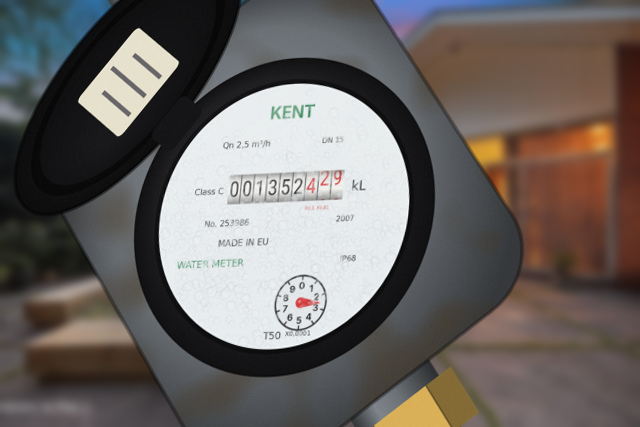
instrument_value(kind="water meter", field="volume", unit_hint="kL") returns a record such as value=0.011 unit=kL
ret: value=1352.4292 unit=kL
